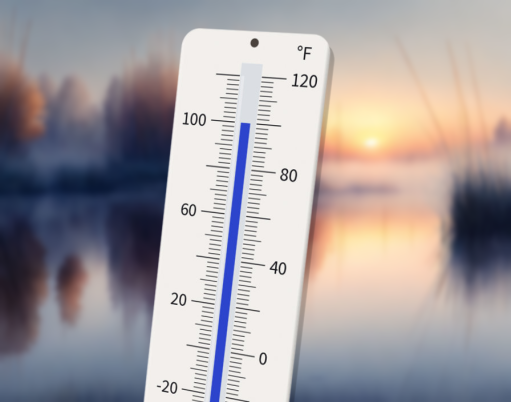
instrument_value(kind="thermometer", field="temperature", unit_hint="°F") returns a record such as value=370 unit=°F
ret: value=100 unit=°F
